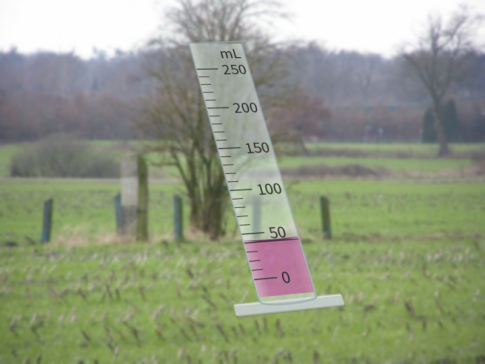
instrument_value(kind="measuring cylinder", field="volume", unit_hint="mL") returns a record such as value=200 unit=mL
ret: value=40 unit=mL
